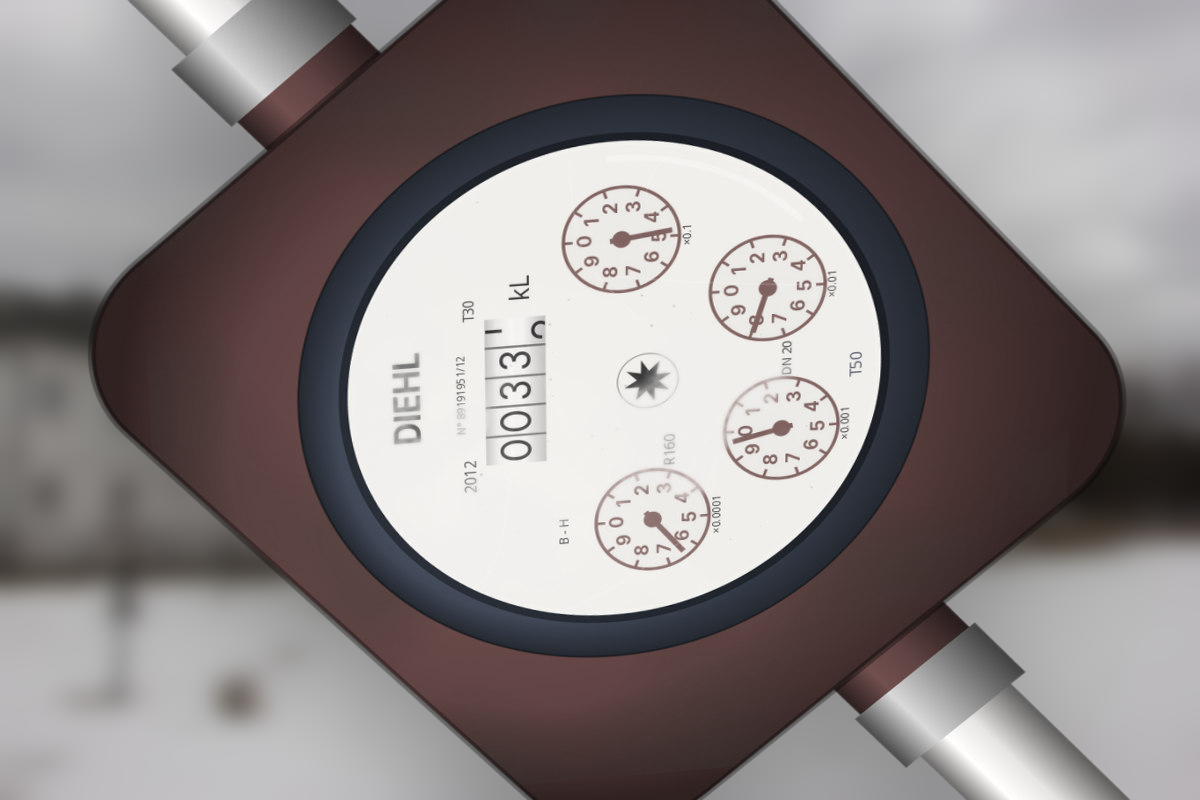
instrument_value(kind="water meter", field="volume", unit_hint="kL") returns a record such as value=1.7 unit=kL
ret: value=331.4796 unit=kL
